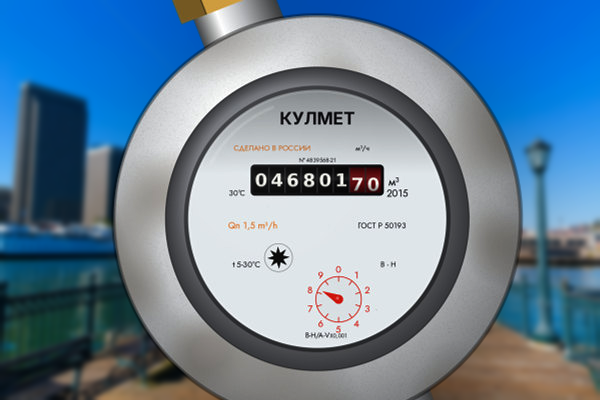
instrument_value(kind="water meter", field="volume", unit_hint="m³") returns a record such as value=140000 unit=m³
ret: value=46801.698 unit=m³
